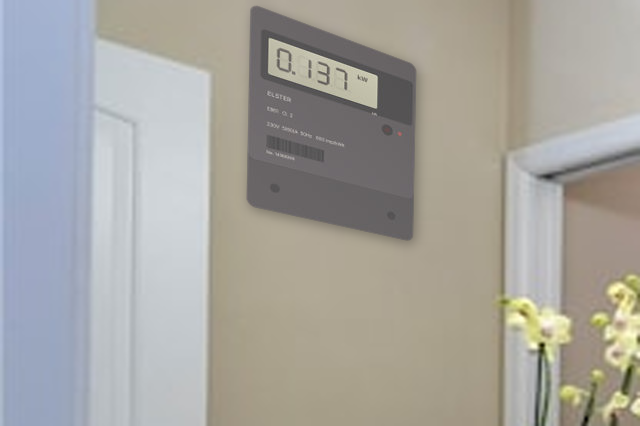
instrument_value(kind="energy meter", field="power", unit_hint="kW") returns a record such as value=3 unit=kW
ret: value=0.137 unit=kW
